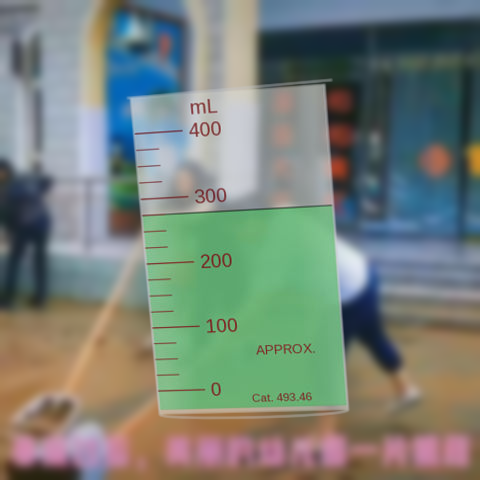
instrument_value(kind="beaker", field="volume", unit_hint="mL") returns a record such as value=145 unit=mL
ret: value=275 unit=mL
